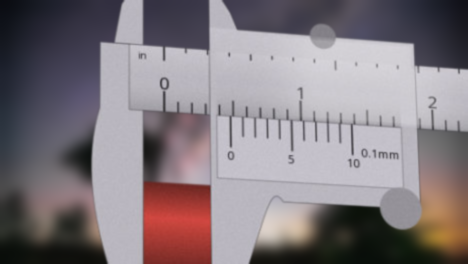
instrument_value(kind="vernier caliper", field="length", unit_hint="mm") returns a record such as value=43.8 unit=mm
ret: value=4.8 unit=mm
